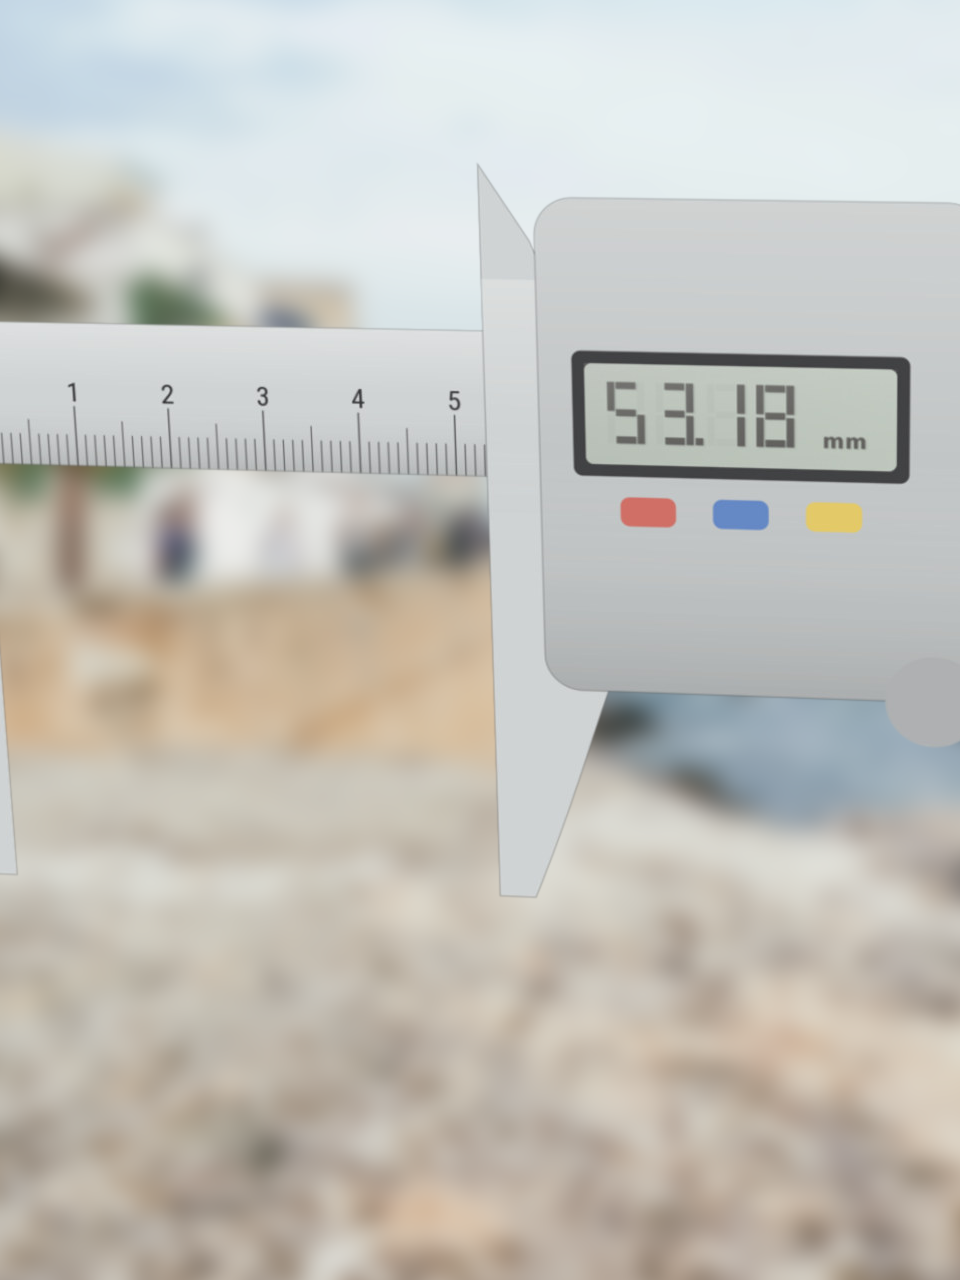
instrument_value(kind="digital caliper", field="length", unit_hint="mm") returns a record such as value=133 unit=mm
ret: value=53.18 unit=mm
